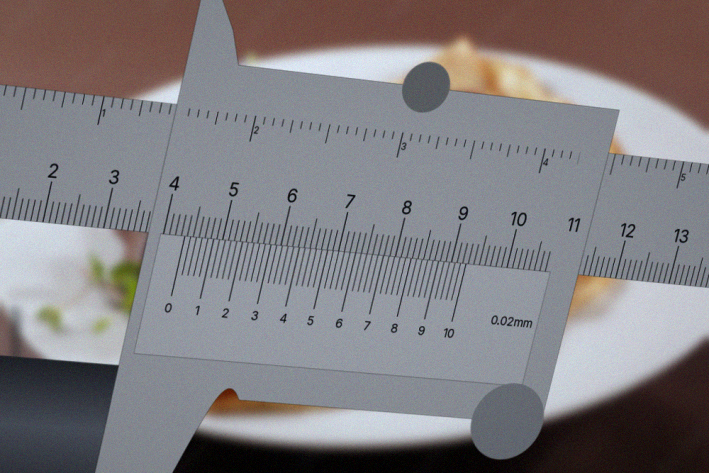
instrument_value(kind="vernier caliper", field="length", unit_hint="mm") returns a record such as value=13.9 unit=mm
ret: value=43.6 unit=mm
